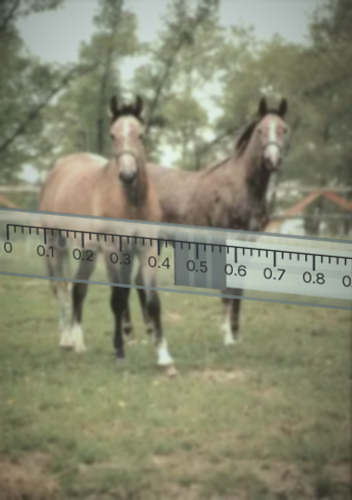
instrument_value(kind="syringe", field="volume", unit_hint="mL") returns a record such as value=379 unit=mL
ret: value=0.44 unit=mL
